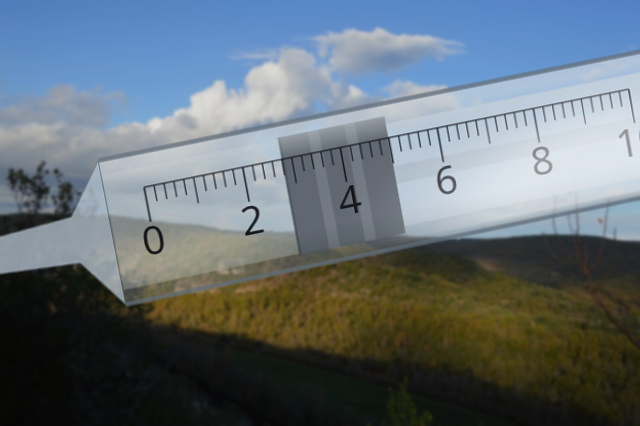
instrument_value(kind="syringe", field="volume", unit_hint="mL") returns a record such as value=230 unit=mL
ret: value=2.8 unit=mL
